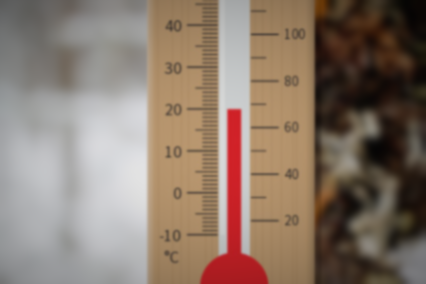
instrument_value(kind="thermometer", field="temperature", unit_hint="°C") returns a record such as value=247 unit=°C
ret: value=20 unit=°C
